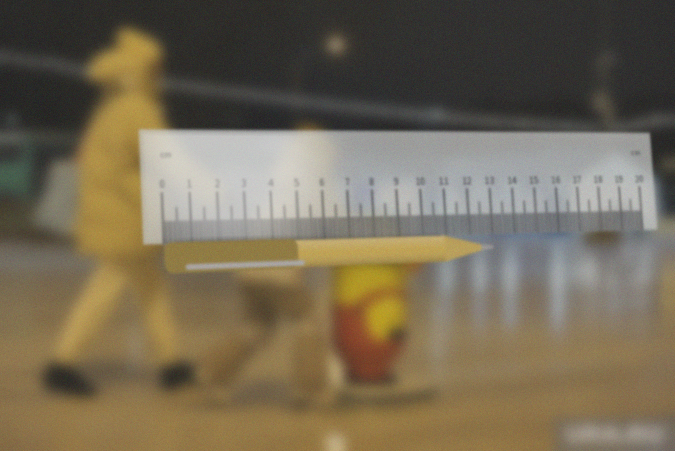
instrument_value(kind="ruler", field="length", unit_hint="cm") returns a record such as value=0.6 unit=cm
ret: value=13 unit=cm
